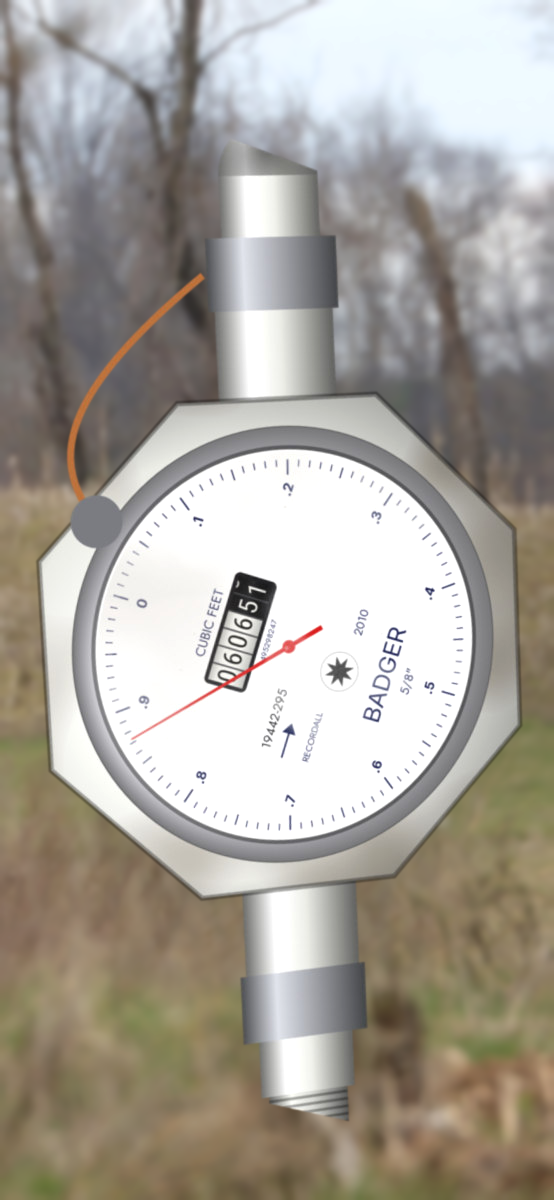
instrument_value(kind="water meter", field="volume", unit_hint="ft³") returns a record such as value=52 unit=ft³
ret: value=60650.87 unit=ft³
